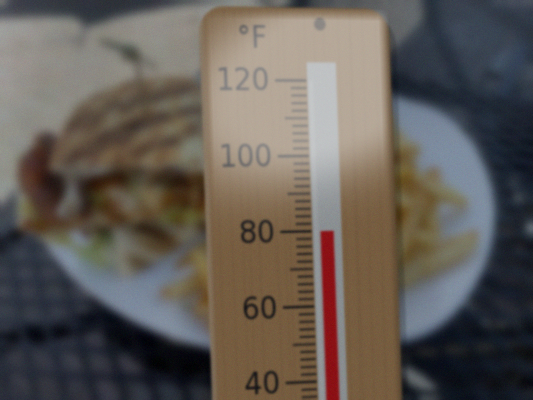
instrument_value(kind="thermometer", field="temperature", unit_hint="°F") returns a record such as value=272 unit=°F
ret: value=80 unit=°F
